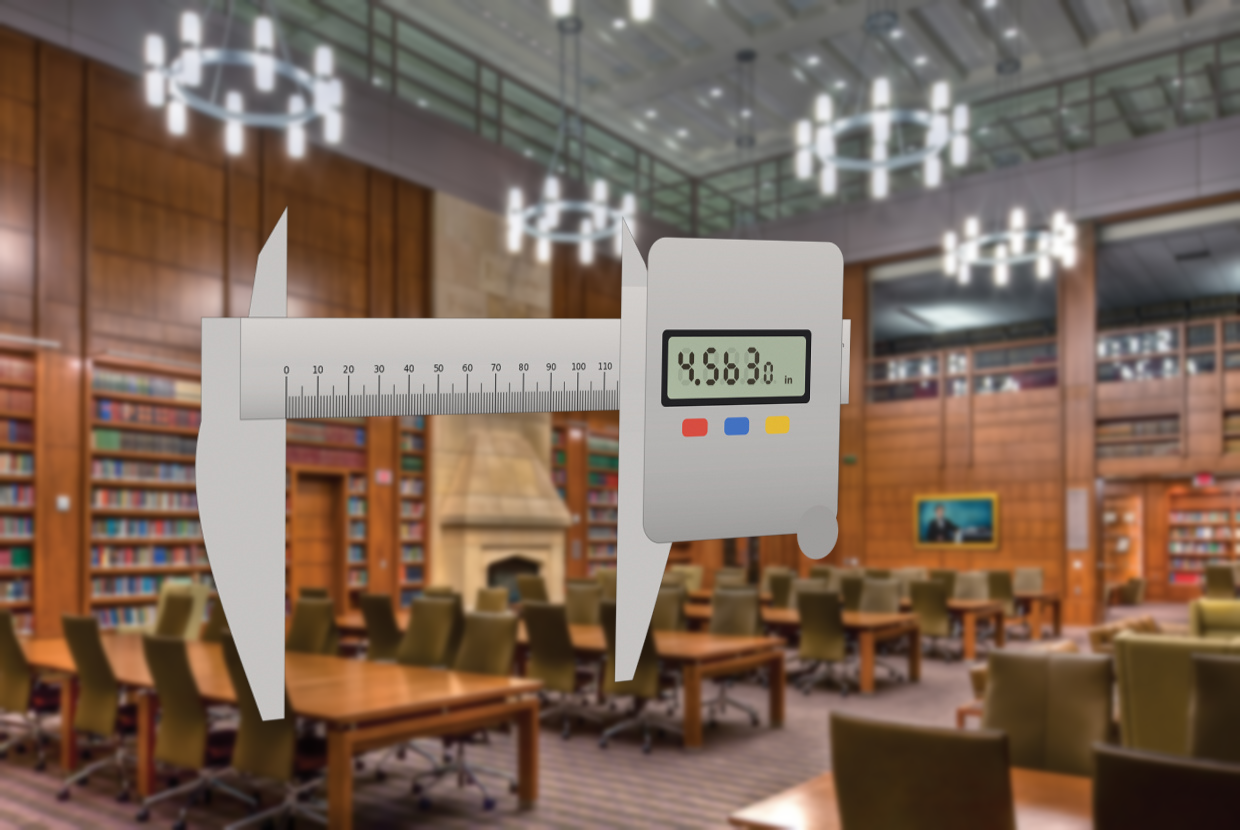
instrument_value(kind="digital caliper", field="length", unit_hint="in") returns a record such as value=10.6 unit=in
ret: value=4.5630 unit=in
